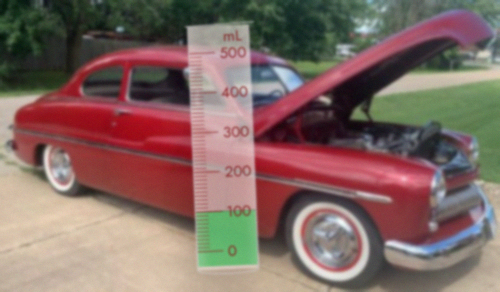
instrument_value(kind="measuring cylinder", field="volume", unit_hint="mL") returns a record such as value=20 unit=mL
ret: value=100 unit=mL
